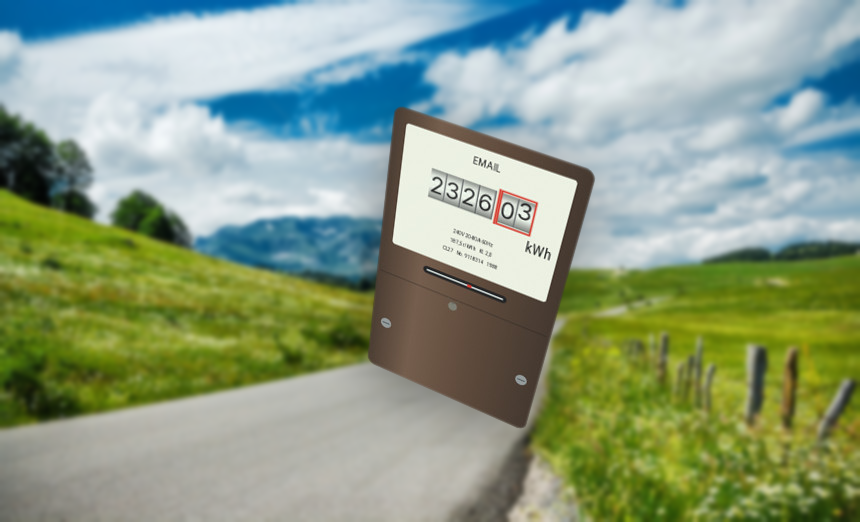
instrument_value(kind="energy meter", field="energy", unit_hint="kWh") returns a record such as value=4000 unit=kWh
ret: value=2326.03 unit=kWh
